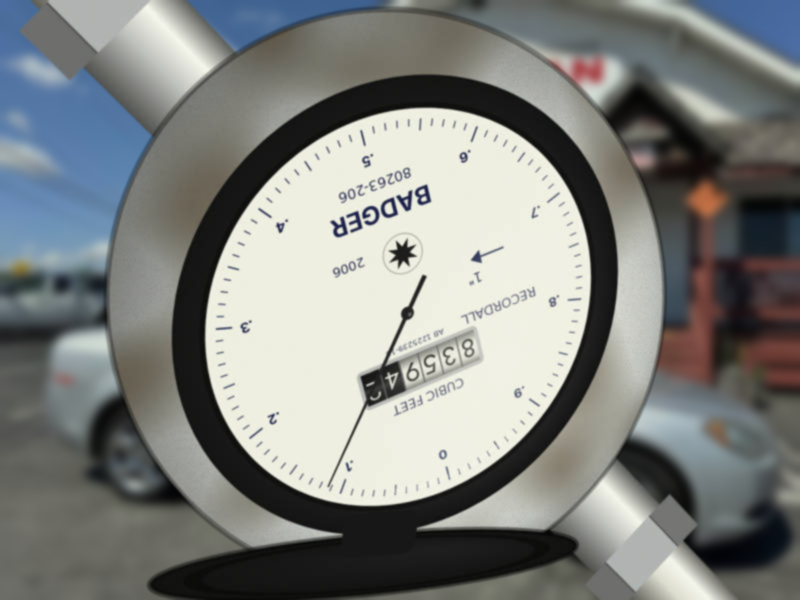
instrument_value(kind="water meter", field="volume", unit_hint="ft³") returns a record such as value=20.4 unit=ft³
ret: value=835942.11 unit=ft³
